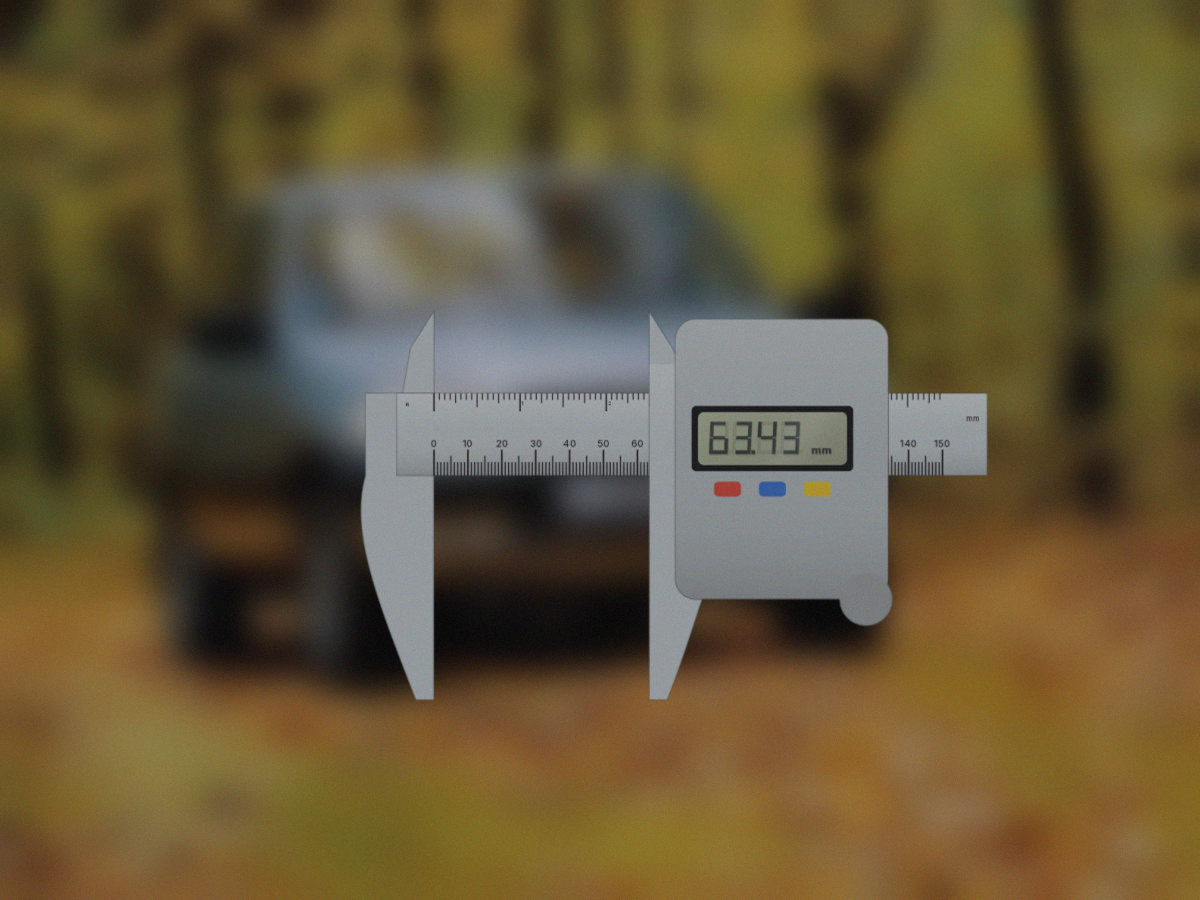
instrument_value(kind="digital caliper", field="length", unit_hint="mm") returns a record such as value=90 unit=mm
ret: value=63.43 unit=mm
